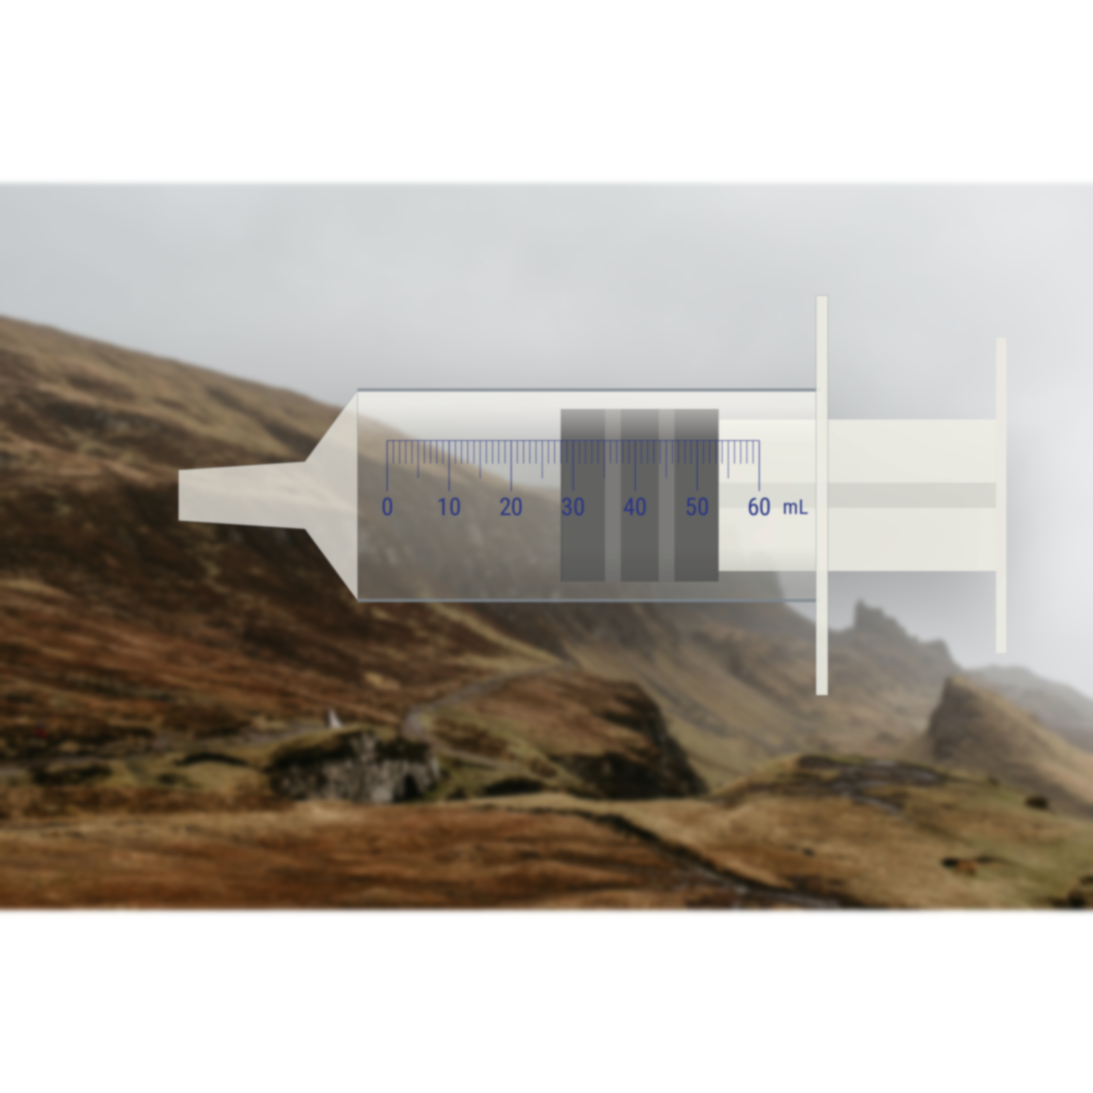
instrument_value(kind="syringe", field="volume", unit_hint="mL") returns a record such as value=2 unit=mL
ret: value=28 unit=mL
